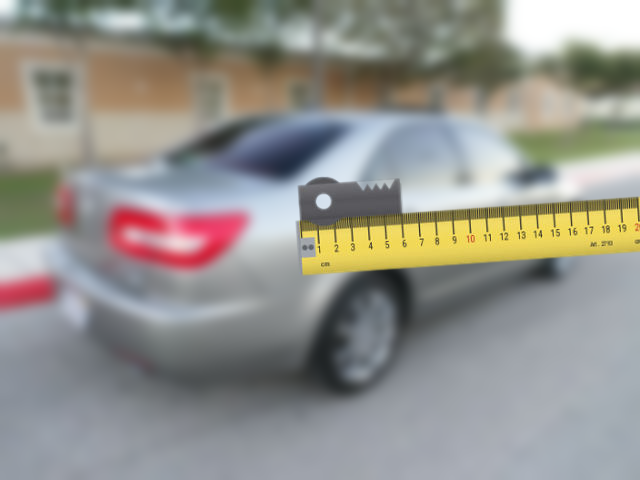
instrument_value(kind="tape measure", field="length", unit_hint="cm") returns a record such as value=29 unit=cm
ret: value=6 unit=cm
